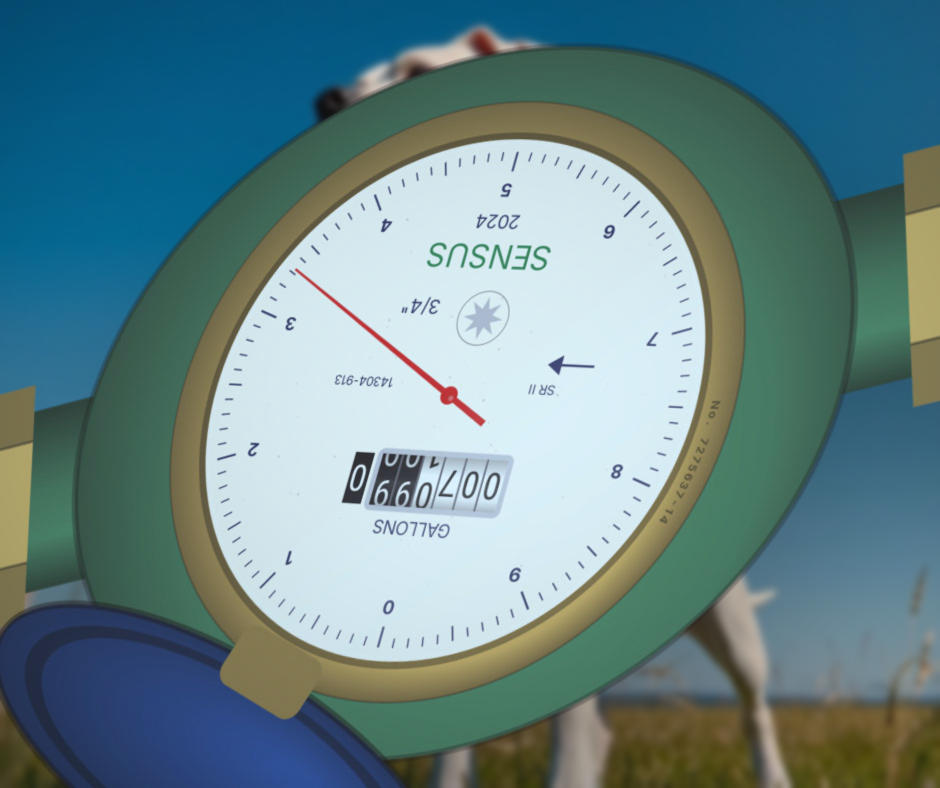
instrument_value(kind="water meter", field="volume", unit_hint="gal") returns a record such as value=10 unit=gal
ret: value=70993.3 unit=gal
